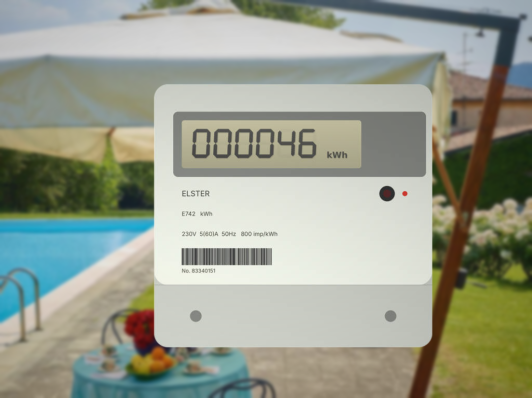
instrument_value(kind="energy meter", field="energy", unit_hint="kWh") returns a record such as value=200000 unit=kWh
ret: value=46 unit=kWh
